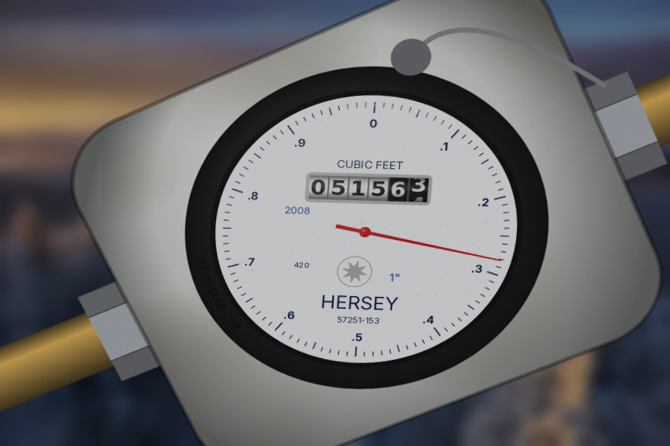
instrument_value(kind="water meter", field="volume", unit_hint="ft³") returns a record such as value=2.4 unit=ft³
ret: value=51563.28 unit=ft³
